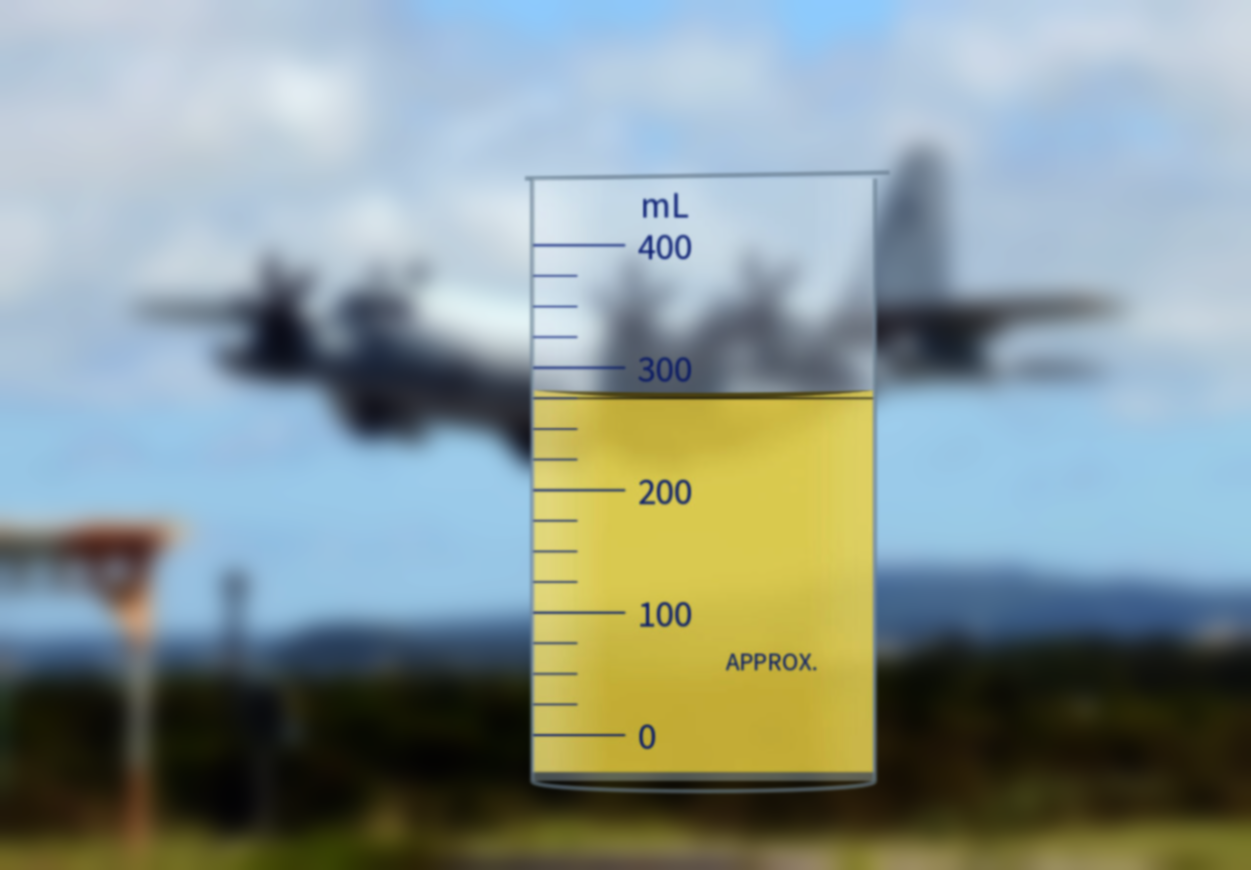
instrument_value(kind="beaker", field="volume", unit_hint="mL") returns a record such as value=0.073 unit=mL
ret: value=275 unit=mL
